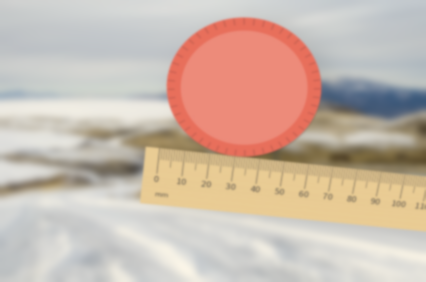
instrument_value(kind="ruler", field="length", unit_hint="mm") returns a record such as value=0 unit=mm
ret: value=60 unit=mm
